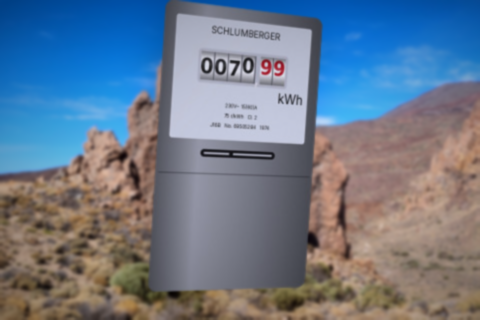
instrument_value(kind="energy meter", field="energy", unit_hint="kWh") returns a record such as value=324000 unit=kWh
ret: value=70.99 unit=kWh
